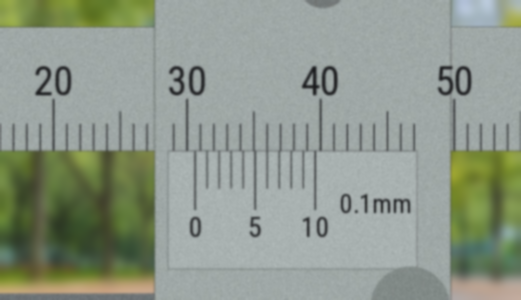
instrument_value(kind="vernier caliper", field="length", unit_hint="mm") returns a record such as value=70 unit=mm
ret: value=30.6 unit=mm
